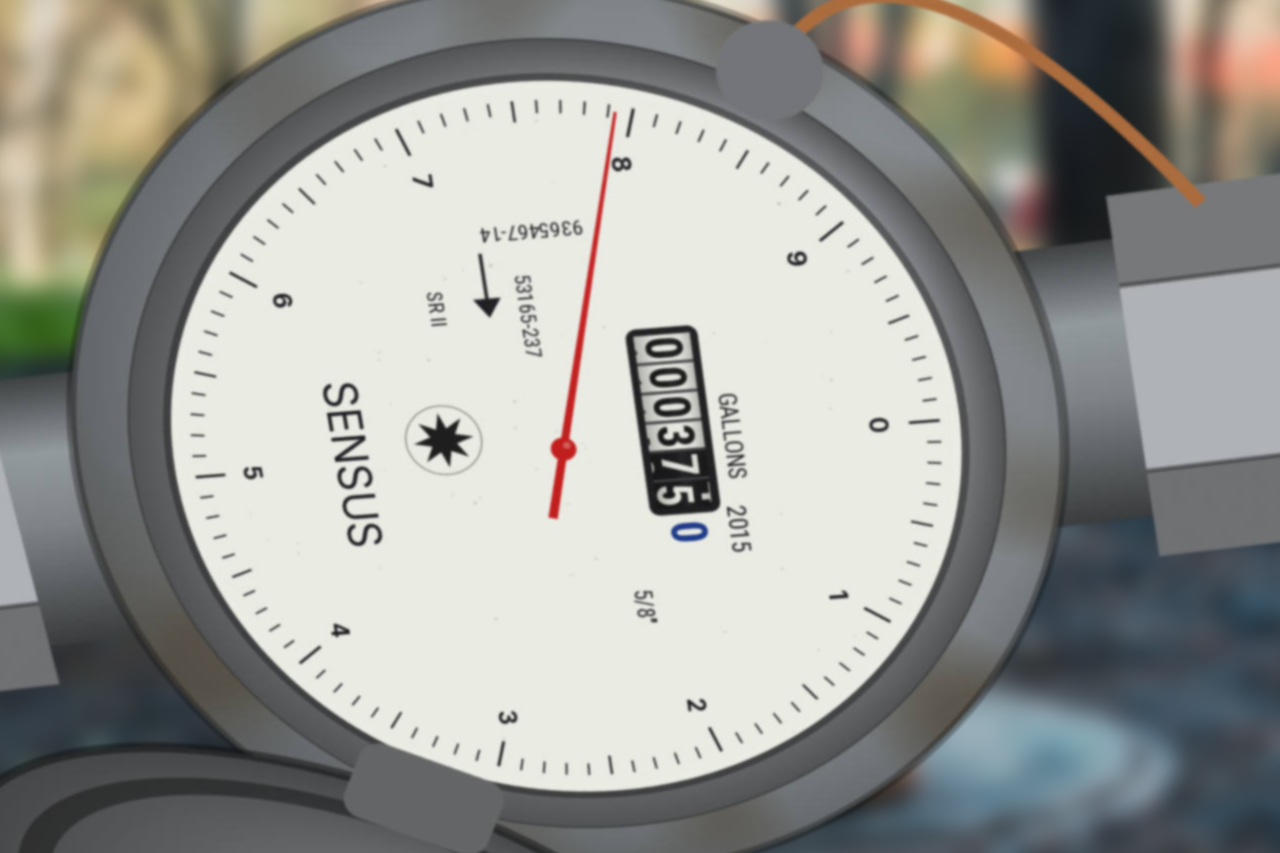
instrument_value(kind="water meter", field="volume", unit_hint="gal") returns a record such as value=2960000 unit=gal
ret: value=3747.9 unit=gal
